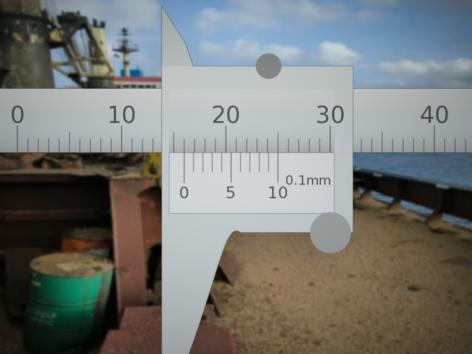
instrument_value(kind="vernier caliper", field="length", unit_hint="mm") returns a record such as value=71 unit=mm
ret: value=16.0 unit=mm
